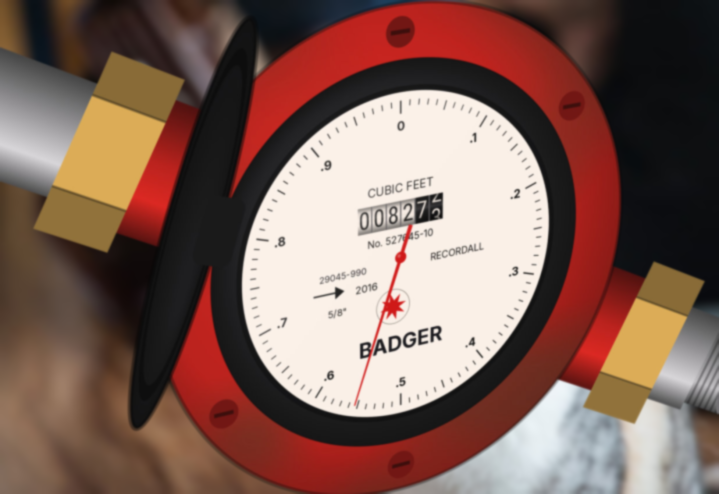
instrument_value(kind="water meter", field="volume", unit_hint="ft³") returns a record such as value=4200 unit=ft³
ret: value=8272.55 unit=ft³
